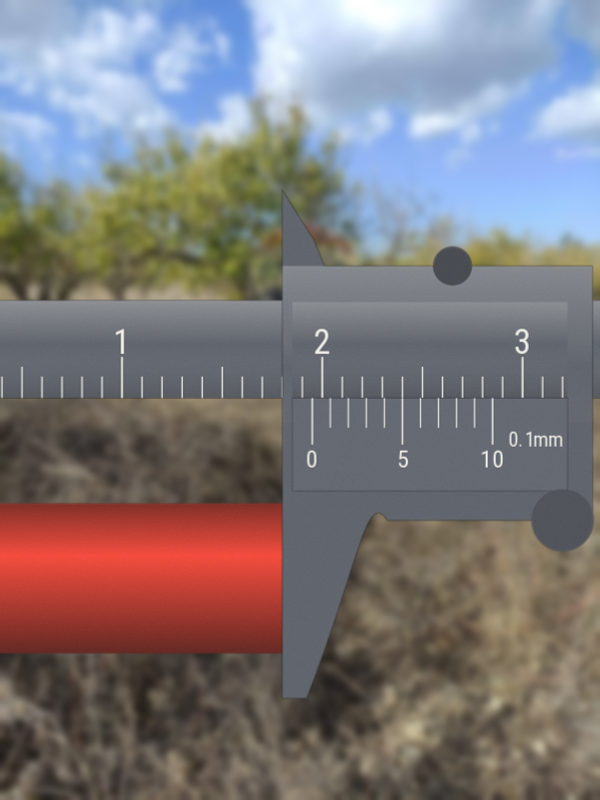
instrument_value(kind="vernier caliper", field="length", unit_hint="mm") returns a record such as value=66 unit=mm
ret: value=19.5 unit=mm
